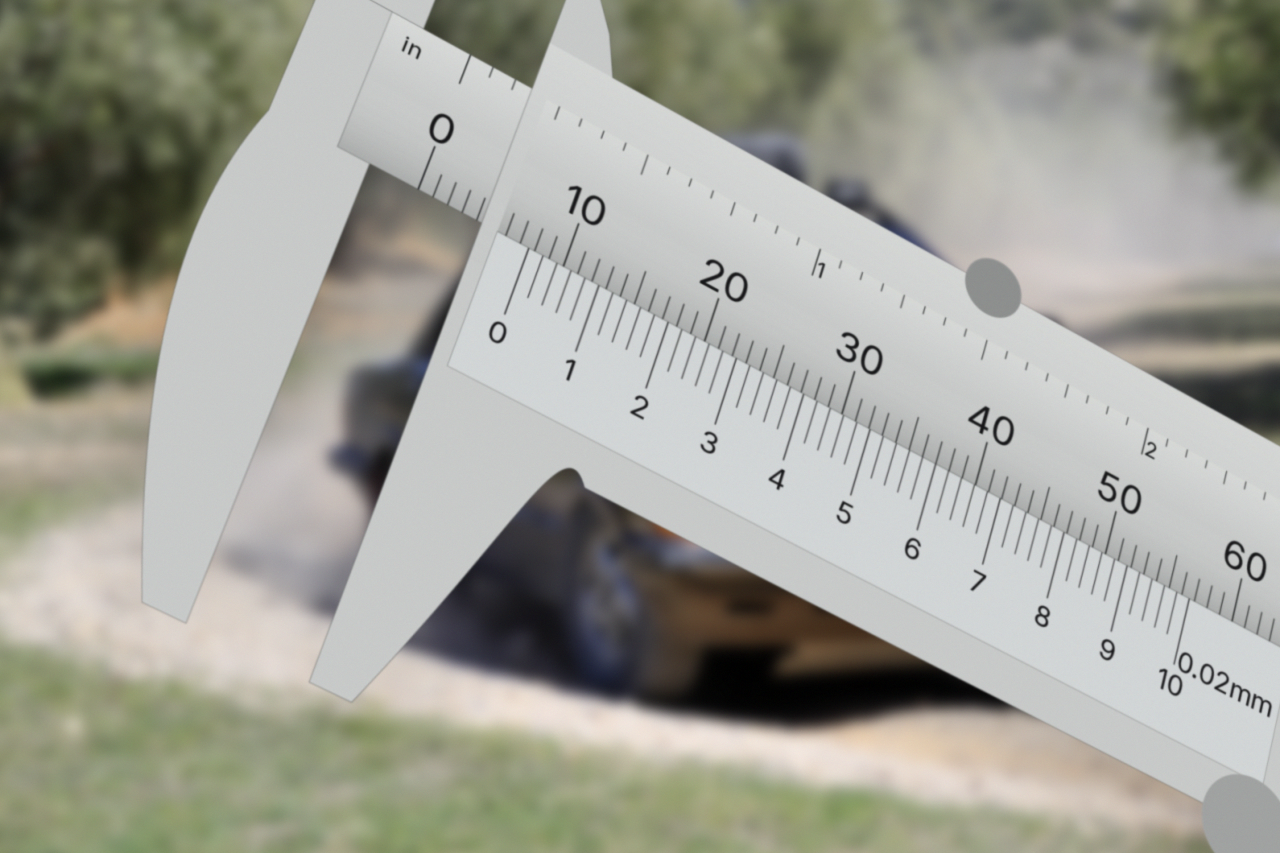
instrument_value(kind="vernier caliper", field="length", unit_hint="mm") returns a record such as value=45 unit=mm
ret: value=7.6 unit=mm
